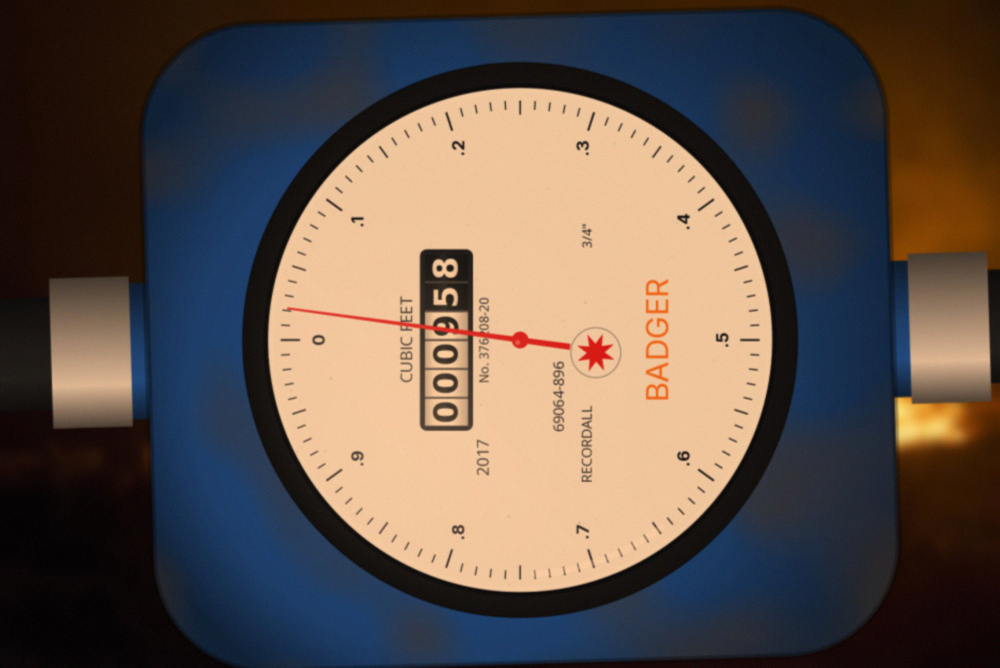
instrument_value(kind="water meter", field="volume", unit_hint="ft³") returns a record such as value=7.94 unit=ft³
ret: value=958.02 unit=ft³
